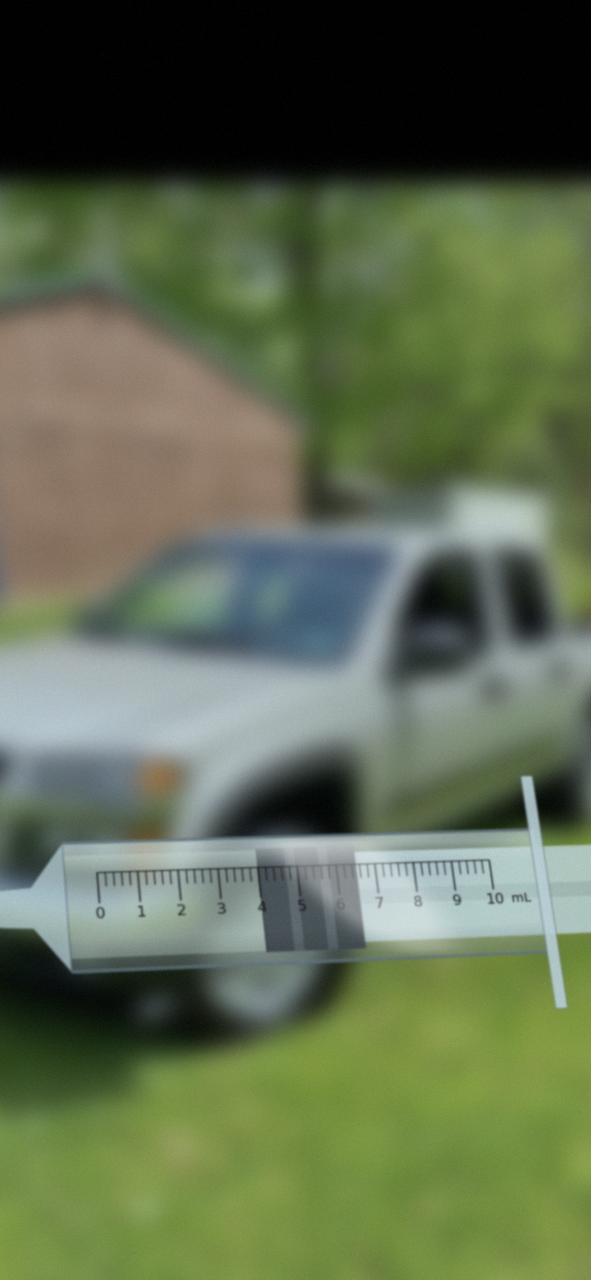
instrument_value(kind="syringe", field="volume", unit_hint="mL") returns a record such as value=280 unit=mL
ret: value=4 unit=mL
